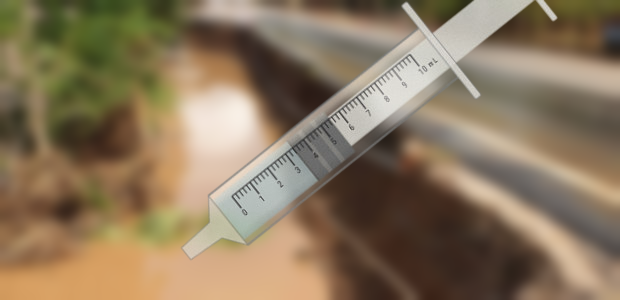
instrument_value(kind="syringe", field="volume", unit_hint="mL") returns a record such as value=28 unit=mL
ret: value=3.4 unit=mL
